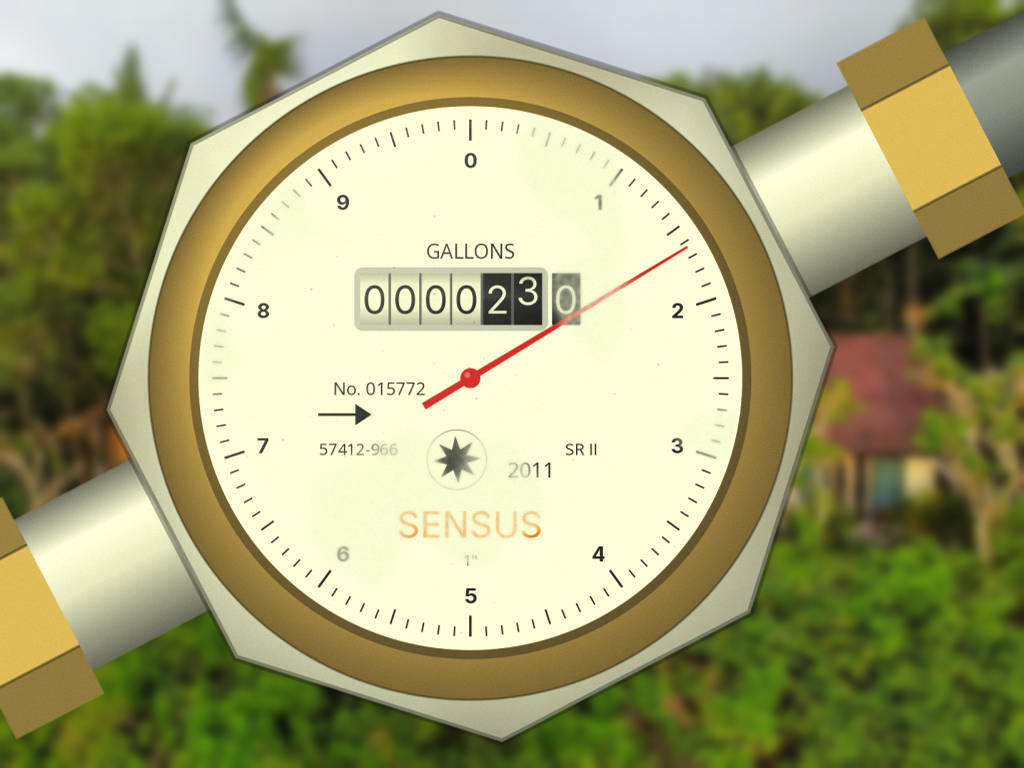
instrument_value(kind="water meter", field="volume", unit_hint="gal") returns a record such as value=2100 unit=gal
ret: value=231.6 unit=gal
